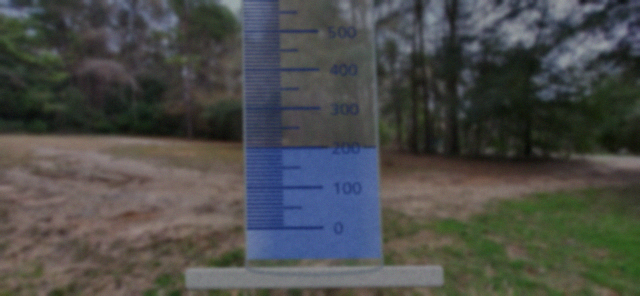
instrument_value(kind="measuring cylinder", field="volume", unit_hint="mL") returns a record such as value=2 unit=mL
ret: value=200 unit=mL
